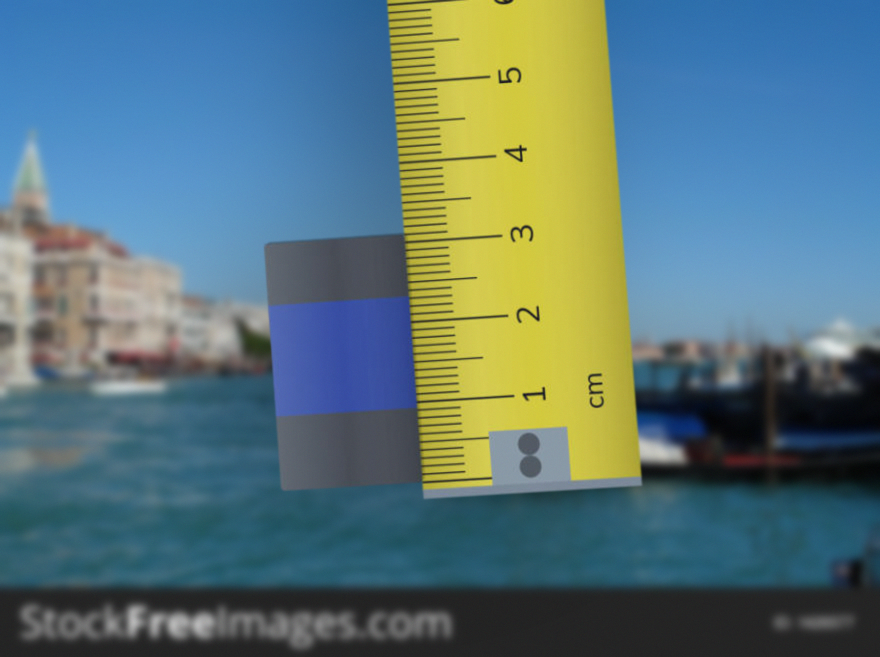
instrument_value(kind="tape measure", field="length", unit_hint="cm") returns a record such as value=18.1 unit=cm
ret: value=3.1 unit=cm
